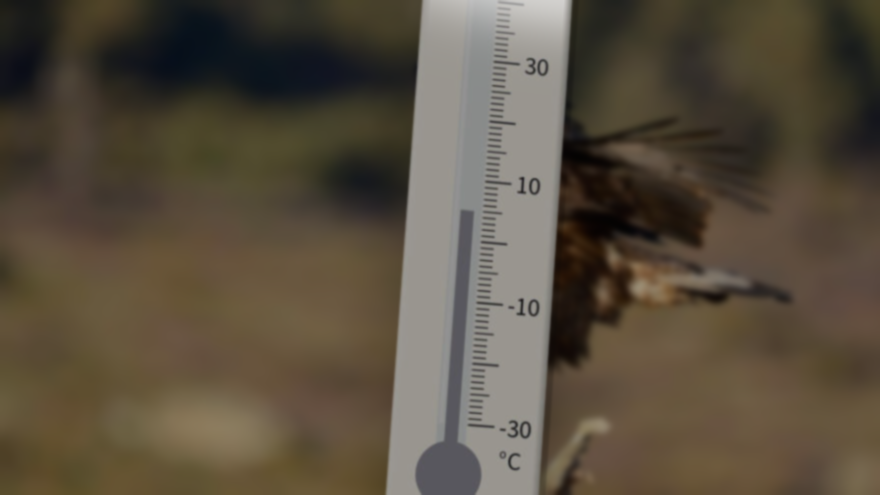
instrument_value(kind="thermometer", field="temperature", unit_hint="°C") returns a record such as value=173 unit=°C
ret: value=5 unit=°C
